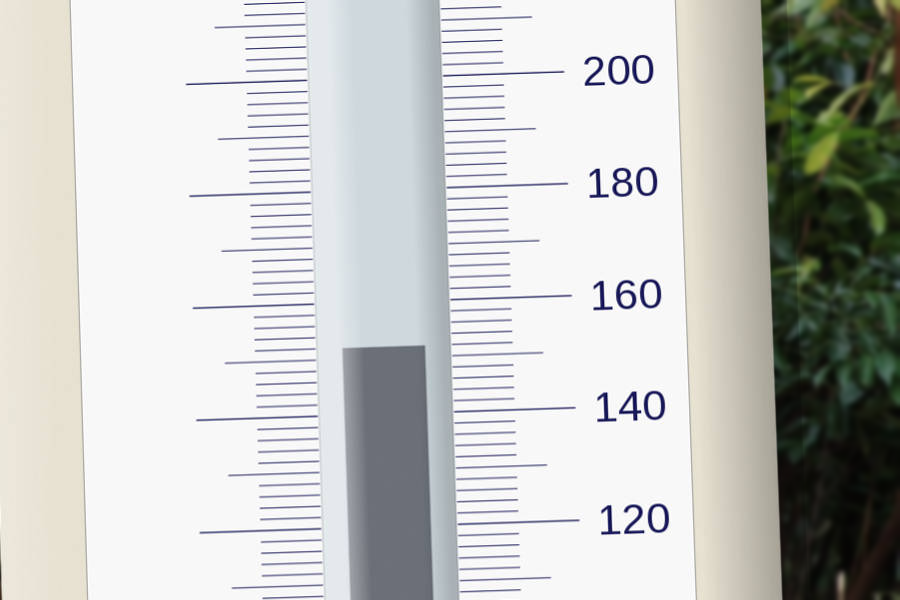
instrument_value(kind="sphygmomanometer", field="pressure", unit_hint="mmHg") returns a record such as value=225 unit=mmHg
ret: value=152 unit=mmHg
